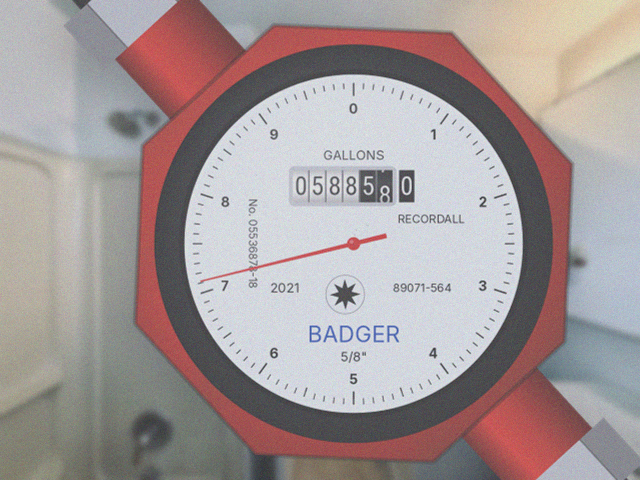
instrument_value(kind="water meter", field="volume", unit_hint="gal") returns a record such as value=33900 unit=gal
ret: value=588577.1 unit=gal
